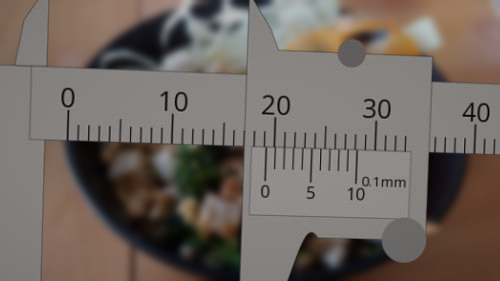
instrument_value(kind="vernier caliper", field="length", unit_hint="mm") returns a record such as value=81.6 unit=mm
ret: value=19.2 unit=mm
